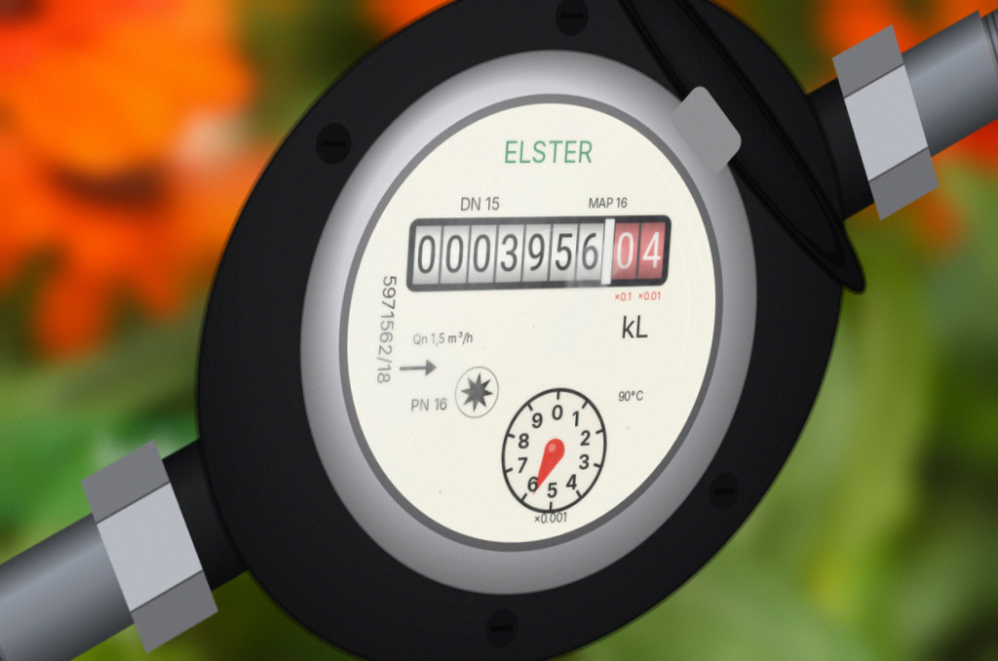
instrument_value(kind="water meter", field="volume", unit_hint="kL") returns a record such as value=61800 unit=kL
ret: value=3956.045 unit=kL
